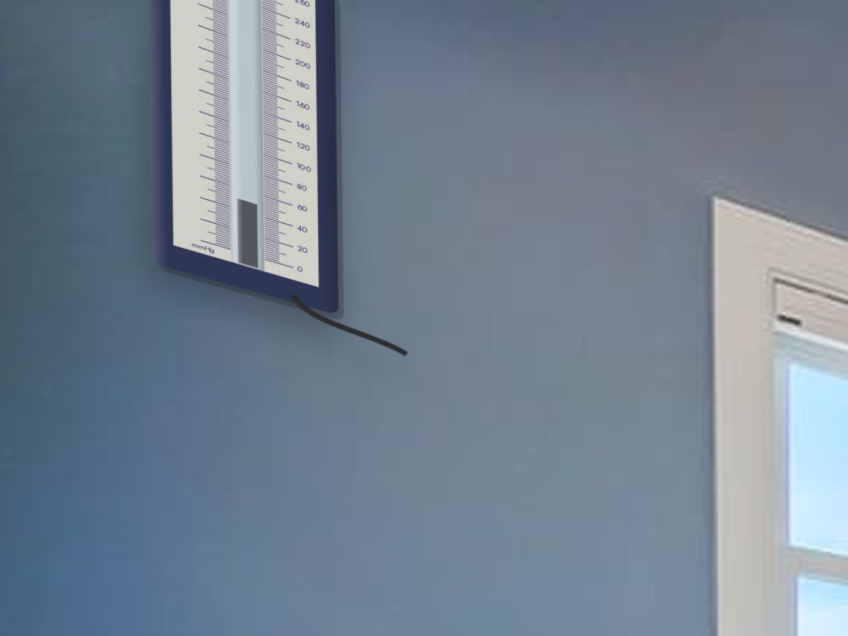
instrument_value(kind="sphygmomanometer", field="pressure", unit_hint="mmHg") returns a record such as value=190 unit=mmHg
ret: value=50 unit=mmHg
